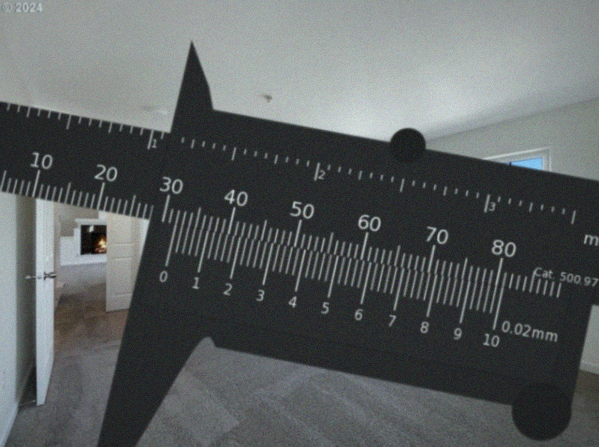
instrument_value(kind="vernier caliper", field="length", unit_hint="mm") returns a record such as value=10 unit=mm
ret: value=32.0 unit=mm
